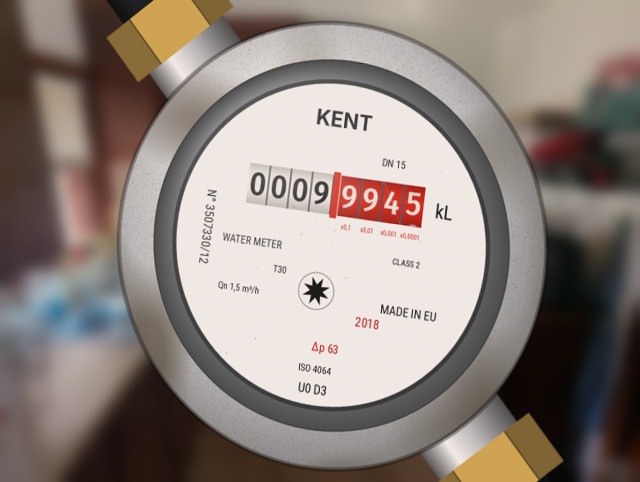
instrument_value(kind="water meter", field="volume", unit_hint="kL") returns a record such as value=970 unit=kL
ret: value=9.9945 unit=kL
